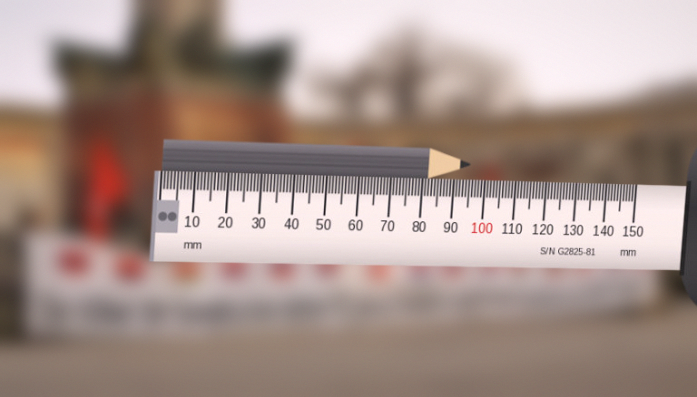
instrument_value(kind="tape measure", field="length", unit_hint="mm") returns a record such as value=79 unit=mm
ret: value=95 unit=mm
